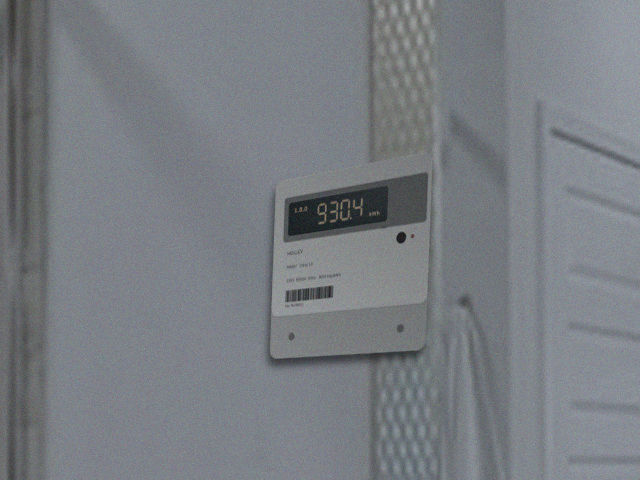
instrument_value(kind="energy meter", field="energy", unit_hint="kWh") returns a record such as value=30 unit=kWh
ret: value=930.4 unit=kWh
